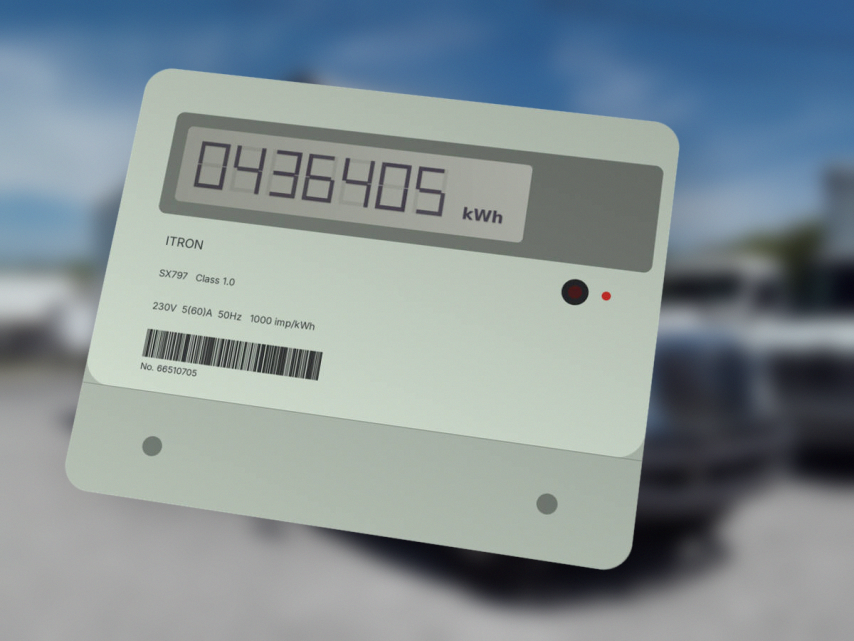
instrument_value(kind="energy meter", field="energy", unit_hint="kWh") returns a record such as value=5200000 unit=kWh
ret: value=436405 unit=kWh
